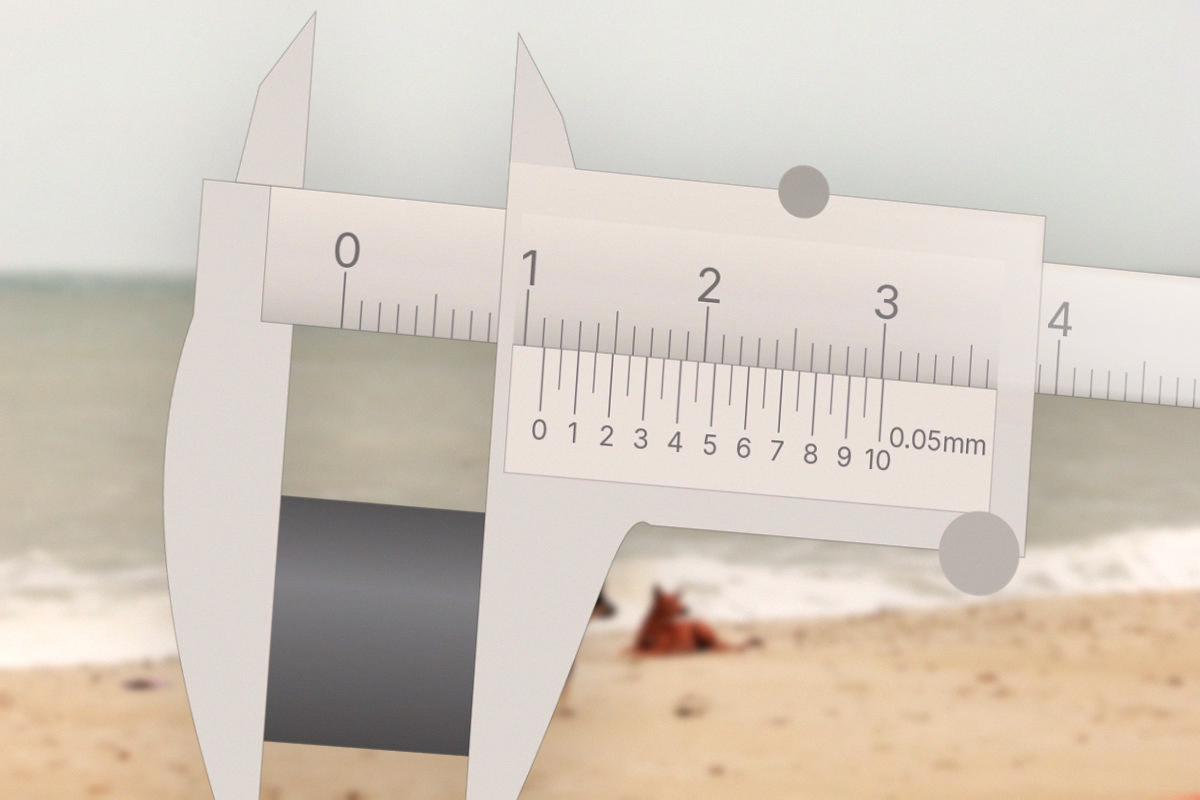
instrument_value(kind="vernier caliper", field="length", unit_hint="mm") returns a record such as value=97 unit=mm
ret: value=11.1 unit=mm
